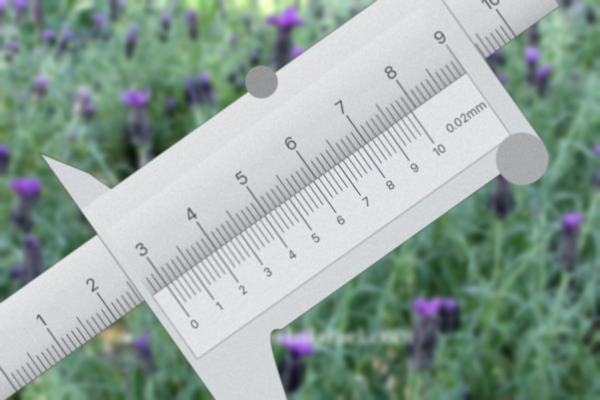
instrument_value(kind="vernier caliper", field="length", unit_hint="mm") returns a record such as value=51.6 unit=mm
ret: value=30.0 unit=mm
